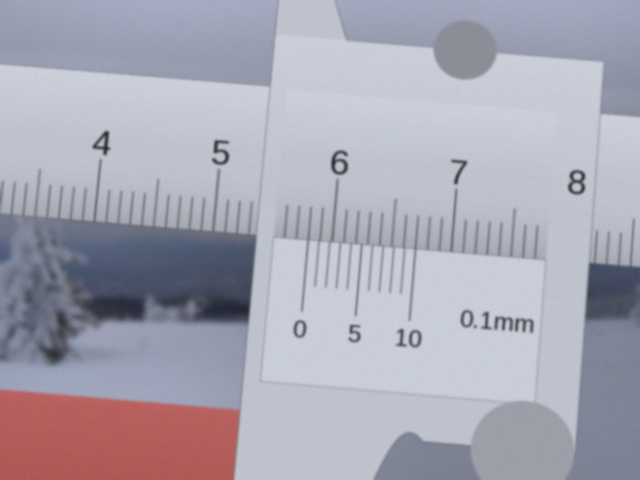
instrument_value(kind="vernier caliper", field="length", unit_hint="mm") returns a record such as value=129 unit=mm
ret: value=58.0 unit=mm
